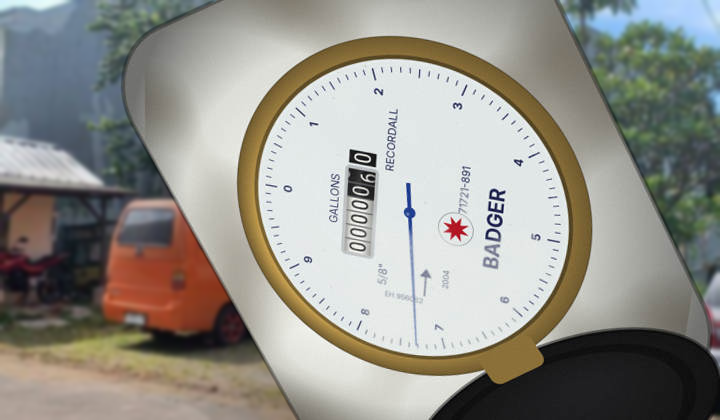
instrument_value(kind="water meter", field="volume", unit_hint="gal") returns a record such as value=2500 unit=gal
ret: value=57.3 unit=gal
